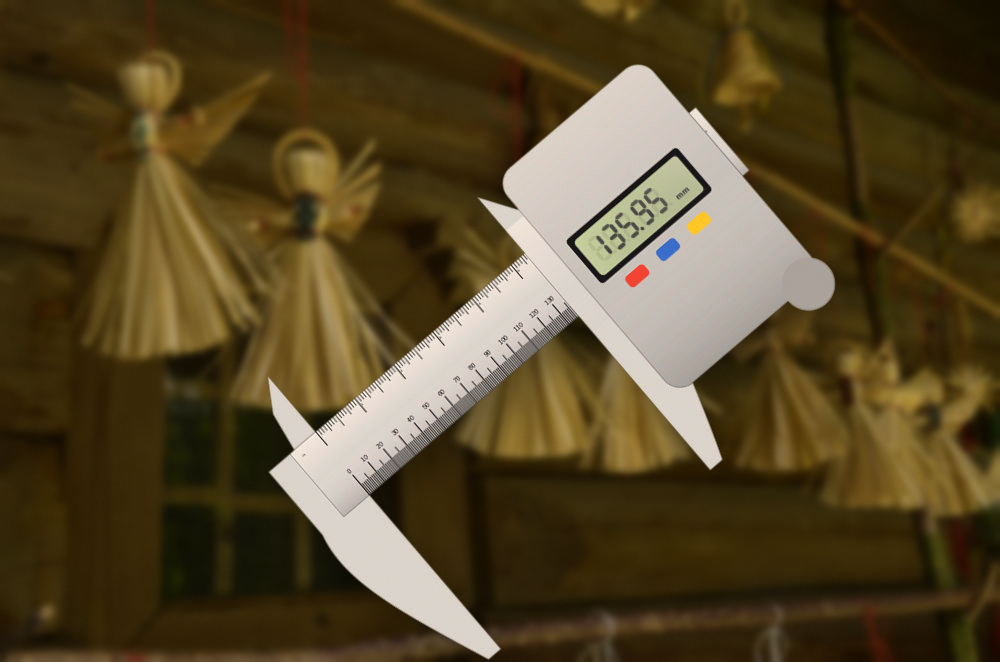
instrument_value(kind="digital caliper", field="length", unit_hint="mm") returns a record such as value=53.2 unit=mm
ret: value=135.95 unit=mm
